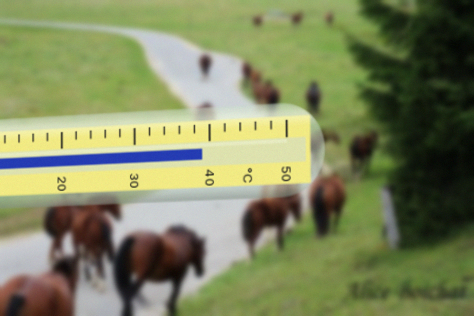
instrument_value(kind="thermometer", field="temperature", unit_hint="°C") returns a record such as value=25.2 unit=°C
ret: value=39 unit=°C
